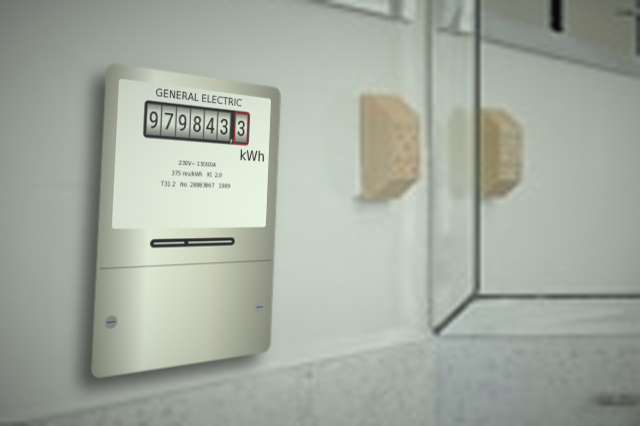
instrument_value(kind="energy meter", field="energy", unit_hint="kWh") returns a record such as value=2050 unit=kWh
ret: value=979843.3 unit=kWh
